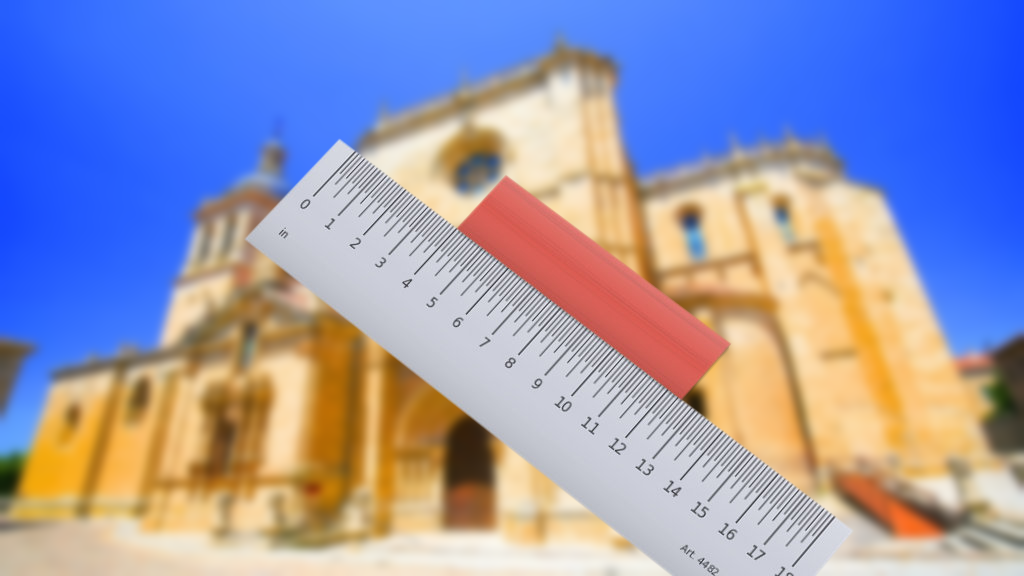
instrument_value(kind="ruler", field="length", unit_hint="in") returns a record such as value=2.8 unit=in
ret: value=8.5 unit=in
